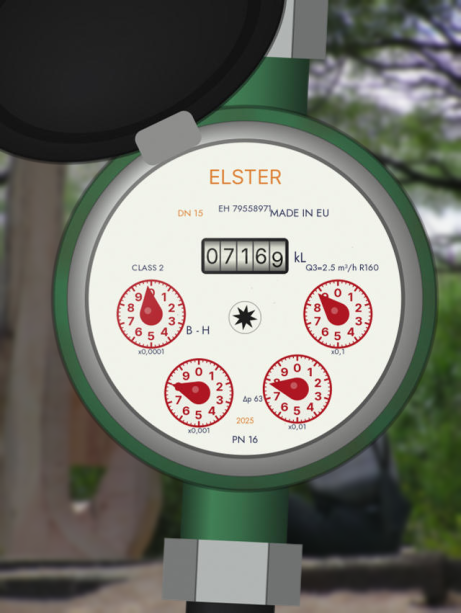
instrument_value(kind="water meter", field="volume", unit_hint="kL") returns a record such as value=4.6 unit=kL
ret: value=7168.8779 unit=kL
